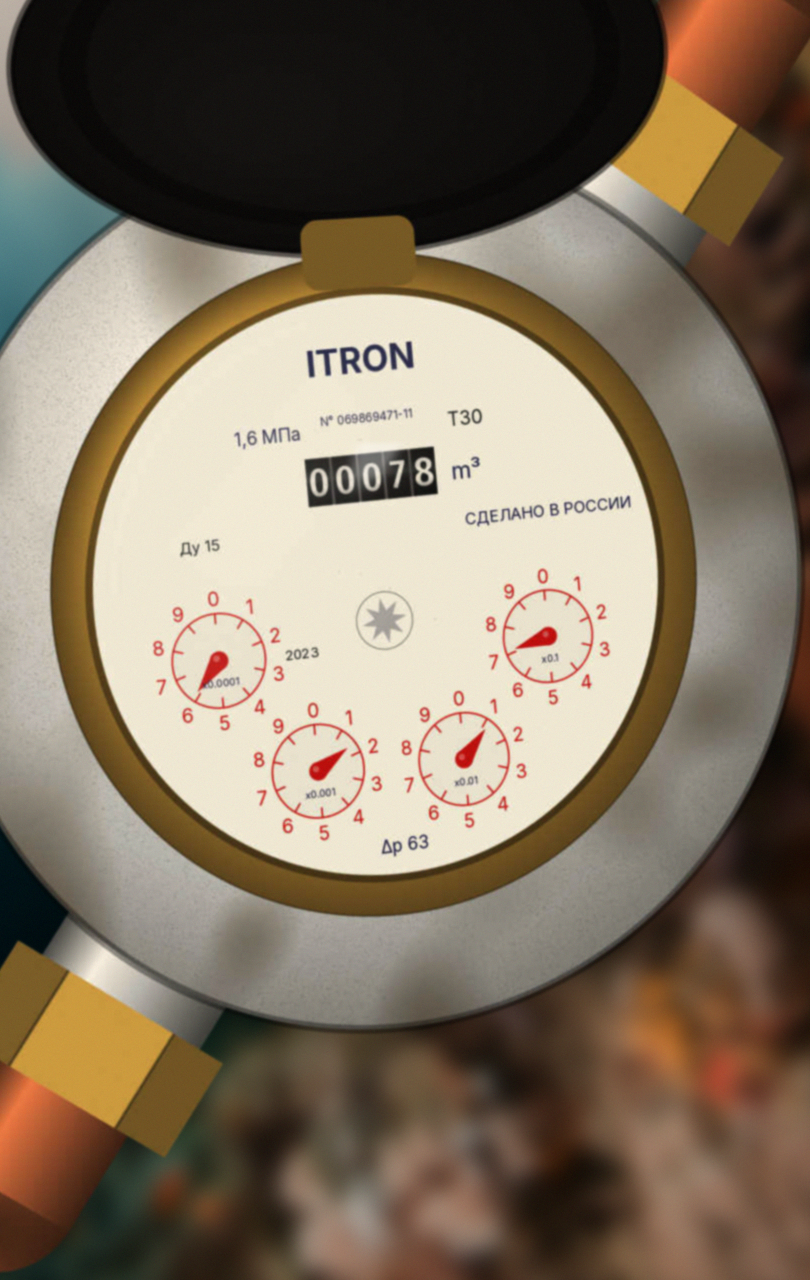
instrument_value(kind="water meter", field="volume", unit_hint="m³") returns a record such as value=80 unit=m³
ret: value=78.7116 unit=m³
